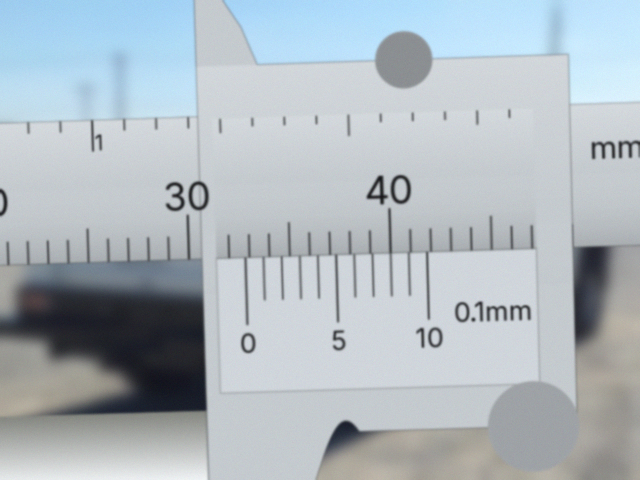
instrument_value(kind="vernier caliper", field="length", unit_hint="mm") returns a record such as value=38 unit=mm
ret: value=32.8 unit=mm
